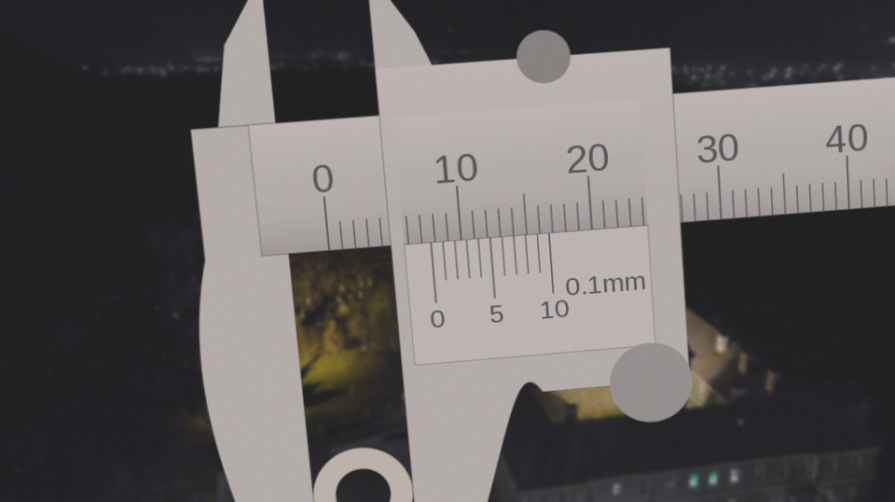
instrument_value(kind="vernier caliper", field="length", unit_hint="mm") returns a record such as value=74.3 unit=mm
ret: value=7.7 unit=mm
